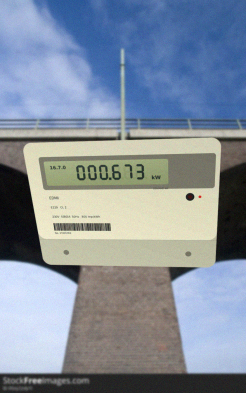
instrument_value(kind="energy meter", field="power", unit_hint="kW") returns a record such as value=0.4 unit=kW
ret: value=0.673 unit=kW
